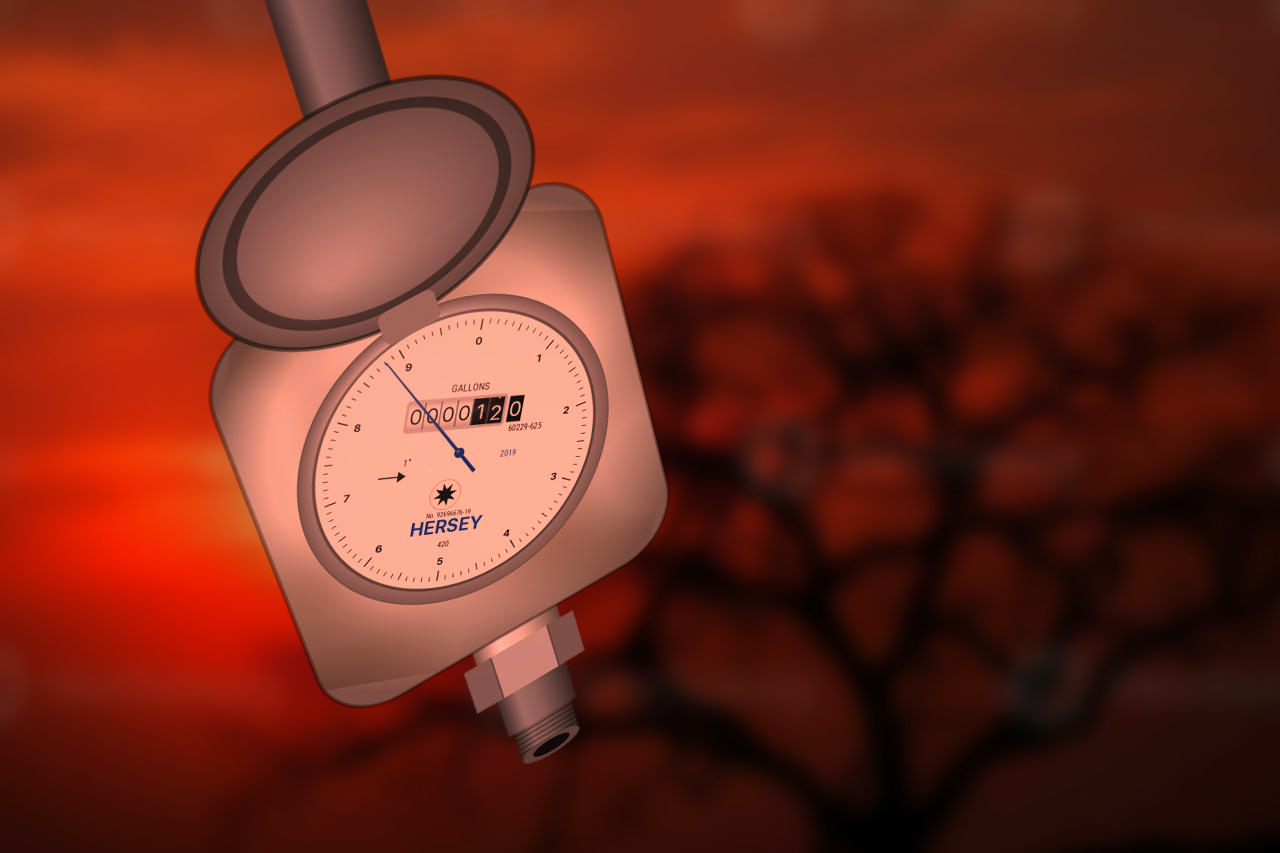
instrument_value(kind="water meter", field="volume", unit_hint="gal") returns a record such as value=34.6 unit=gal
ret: value=118.8 unit=gal
